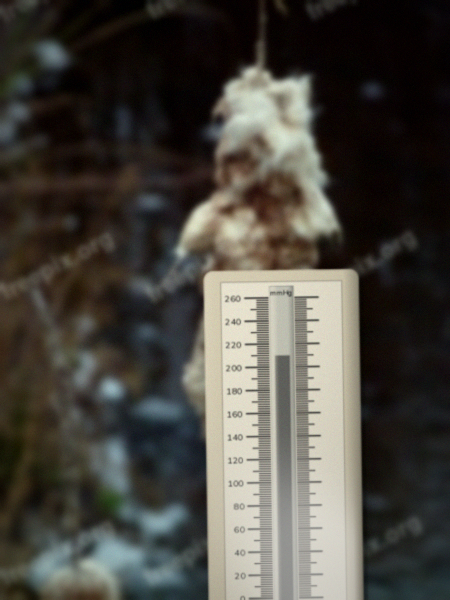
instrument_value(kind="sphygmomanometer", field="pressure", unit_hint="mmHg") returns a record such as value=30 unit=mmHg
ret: value=210 unit=mmHg
